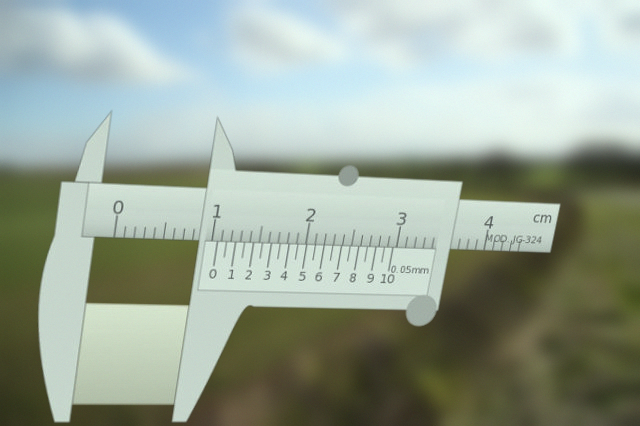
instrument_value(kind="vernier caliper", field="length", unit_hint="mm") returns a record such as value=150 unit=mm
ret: value=10.6 unit=mm
